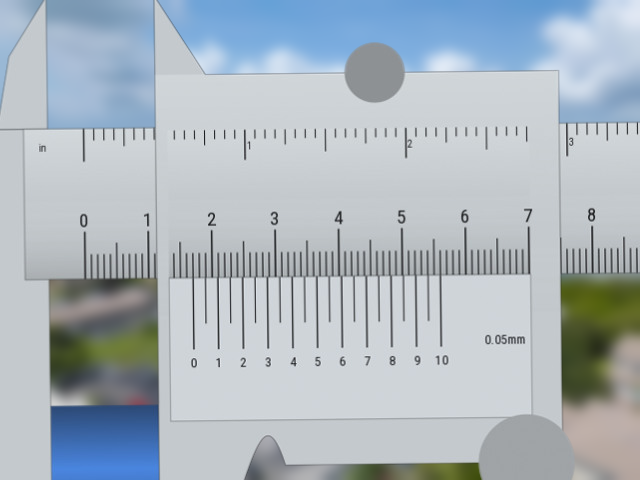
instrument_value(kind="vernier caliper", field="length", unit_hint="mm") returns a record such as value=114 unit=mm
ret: value=17.0 unit=mm
